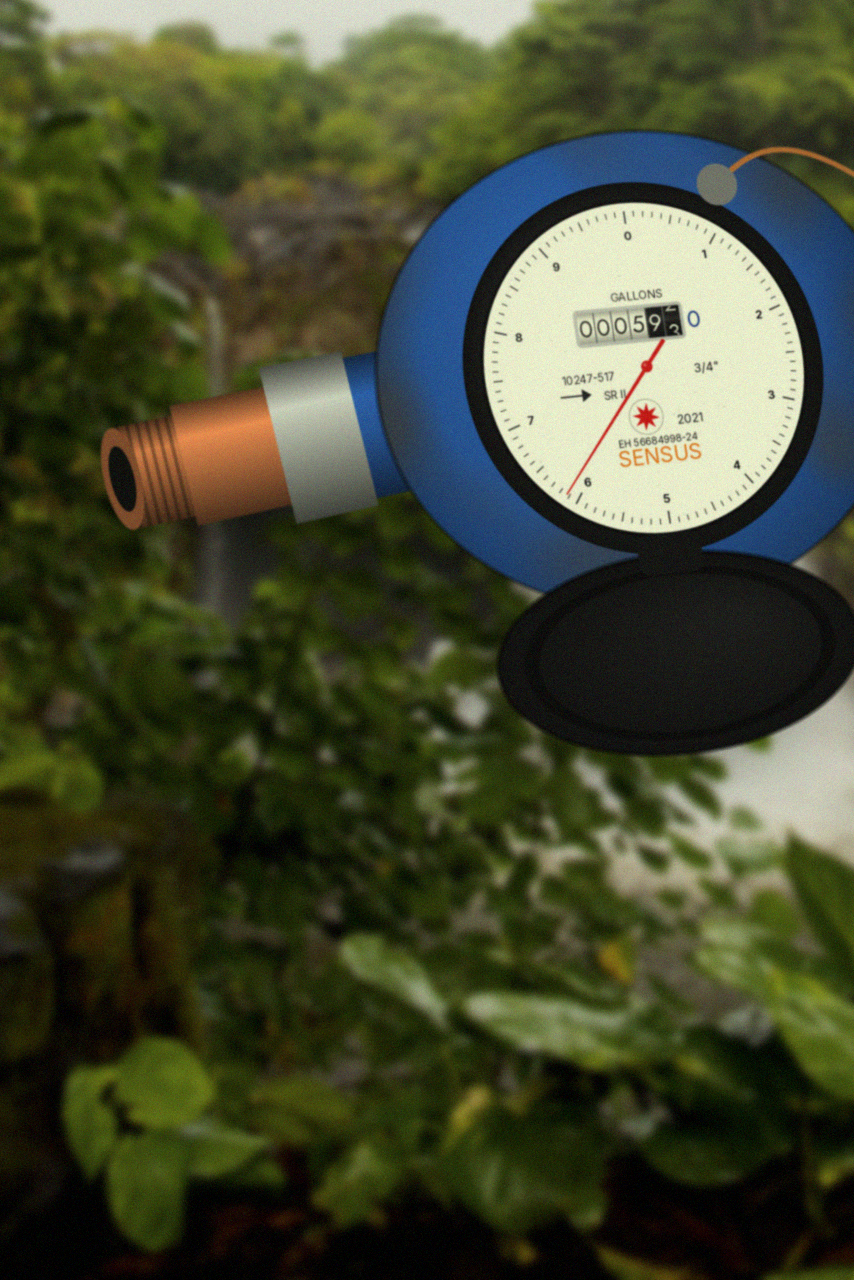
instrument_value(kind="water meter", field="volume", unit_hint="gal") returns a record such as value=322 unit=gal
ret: value=5926.1 unit=gal
